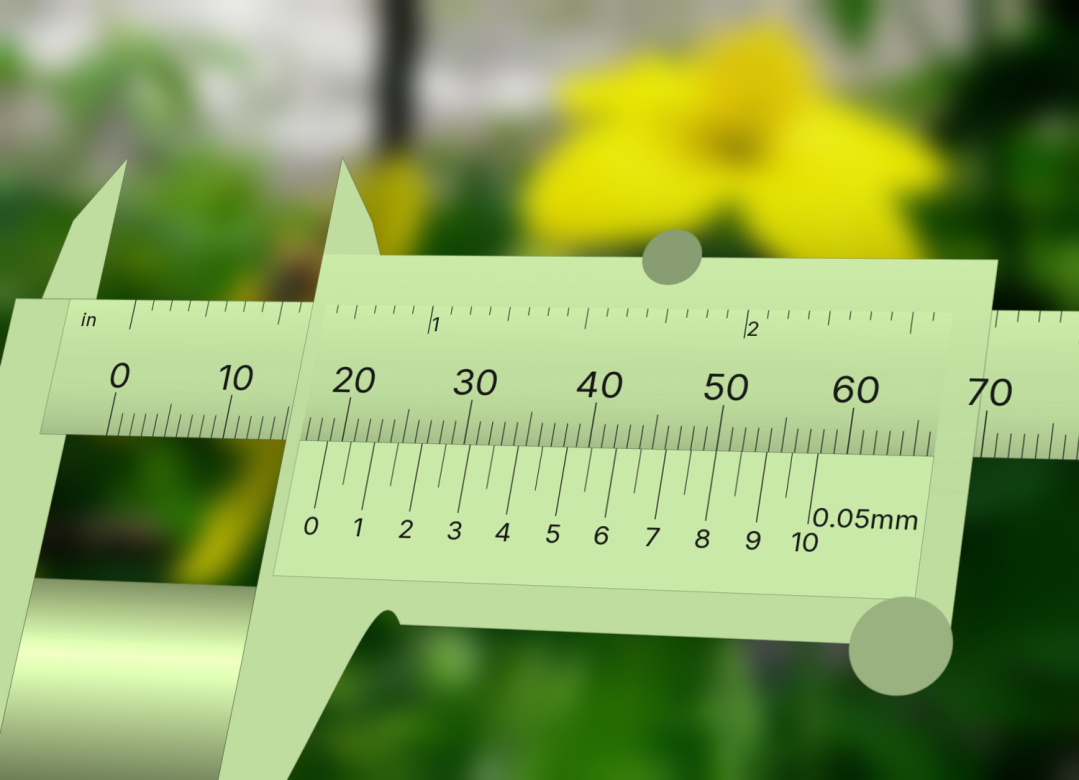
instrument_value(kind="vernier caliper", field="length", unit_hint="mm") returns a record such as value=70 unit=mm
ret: value=18.8 unit=mm
